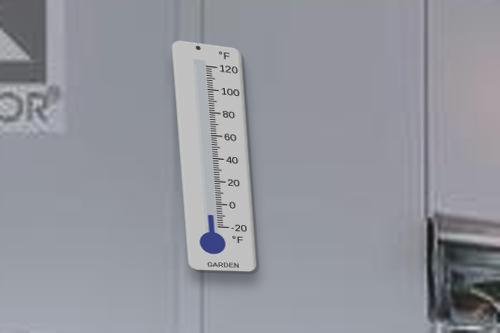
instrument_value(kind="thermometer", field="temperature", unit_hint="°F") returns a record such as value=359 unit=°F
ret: value=-10 unit=°F
